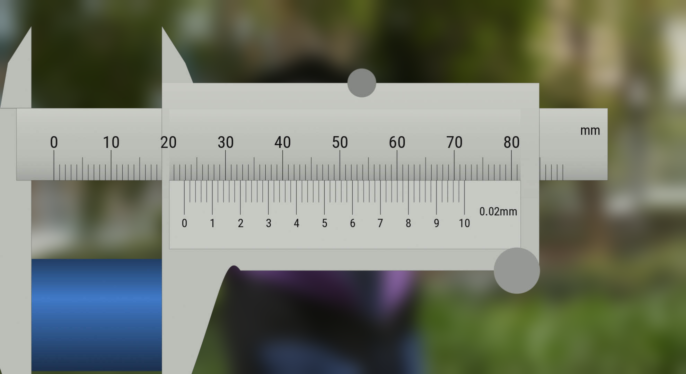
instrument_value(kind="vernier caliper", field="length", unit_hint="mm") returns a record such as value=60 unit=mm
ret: value=22.8 unit=mm
